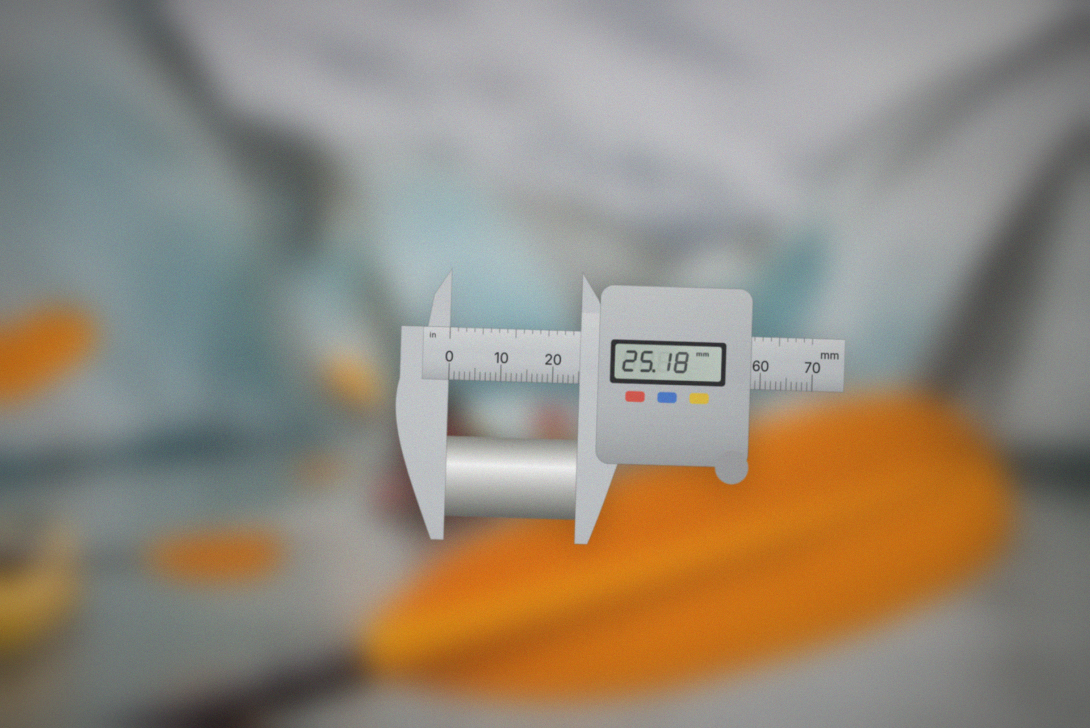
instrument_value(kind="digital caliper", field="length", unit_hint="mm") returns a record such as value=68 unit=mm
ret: value=25.18 unit=mm
